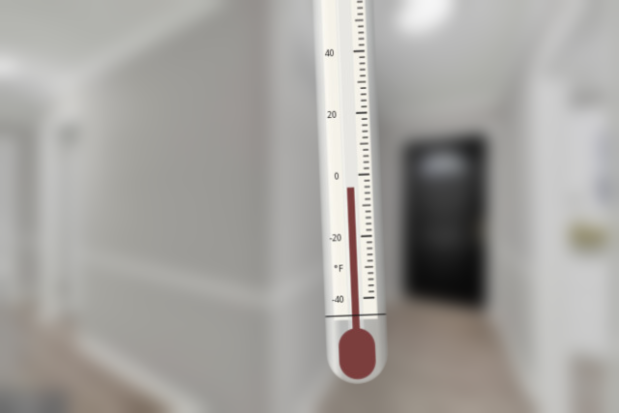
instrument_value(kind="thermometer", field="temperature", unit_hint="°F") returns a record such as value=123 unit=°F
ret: value=-4 unit=°F
